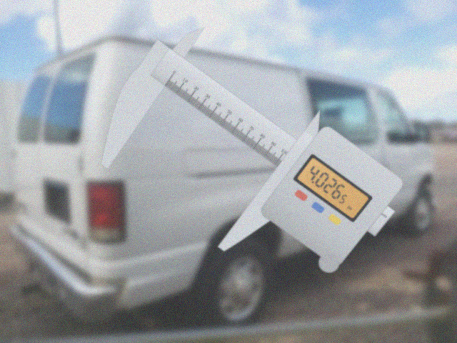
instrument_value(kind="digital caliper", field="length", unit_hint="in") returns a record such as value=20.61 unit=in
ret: value=4.0265 unit=in
